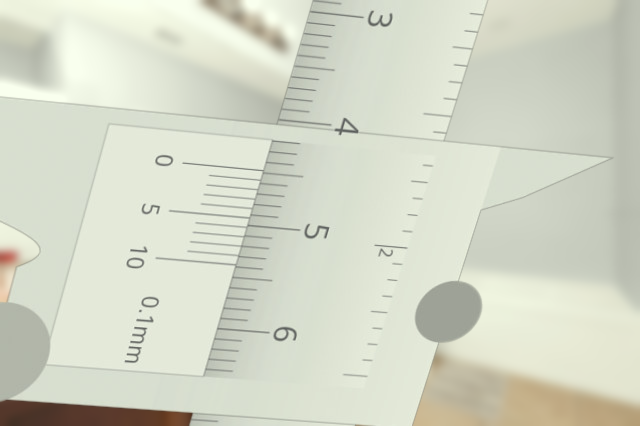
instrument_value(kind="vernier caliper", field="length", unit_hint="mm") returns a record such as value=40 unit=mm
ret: value=44.8 unit=mm
